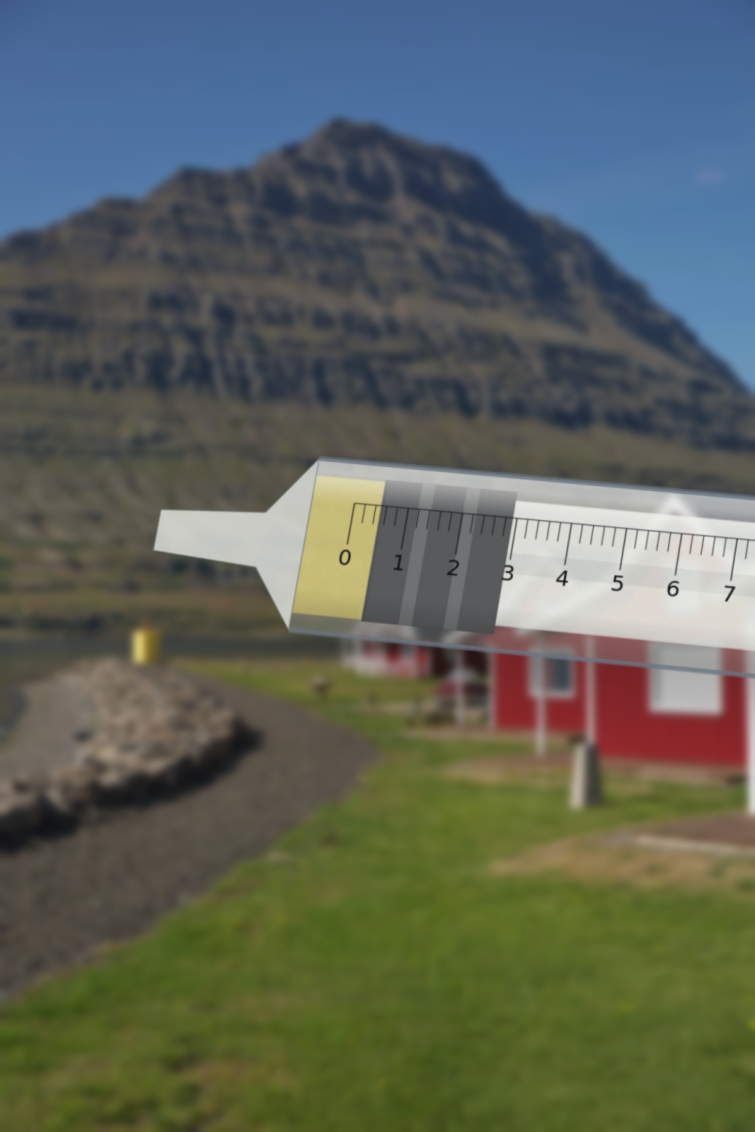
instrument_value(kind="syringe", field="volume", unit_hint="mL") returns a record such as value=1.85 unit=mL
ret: value=0.5 unit=mL
